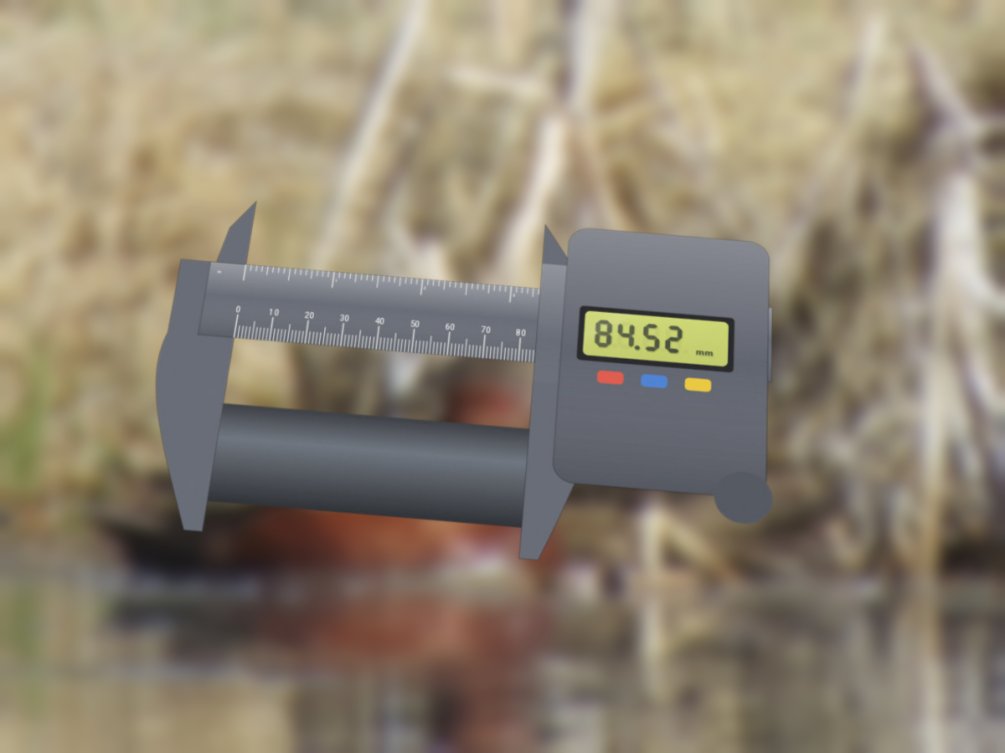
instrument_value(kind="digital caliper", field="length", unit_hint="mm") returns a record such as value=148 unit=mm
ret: value=84.52 unit=mm
